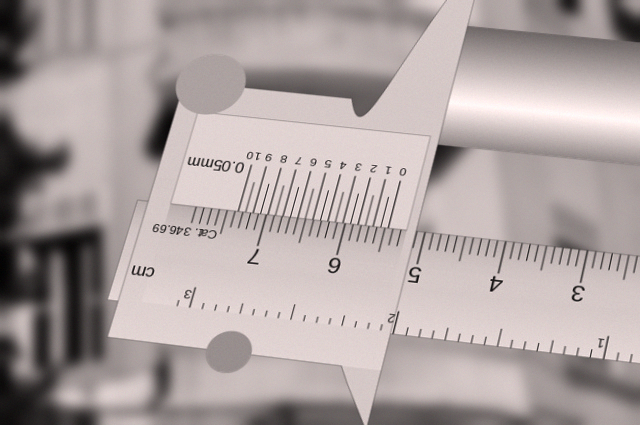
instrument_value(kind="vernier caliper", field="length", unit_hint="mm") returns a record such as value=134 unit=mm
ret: value=54.6 unit=mm
